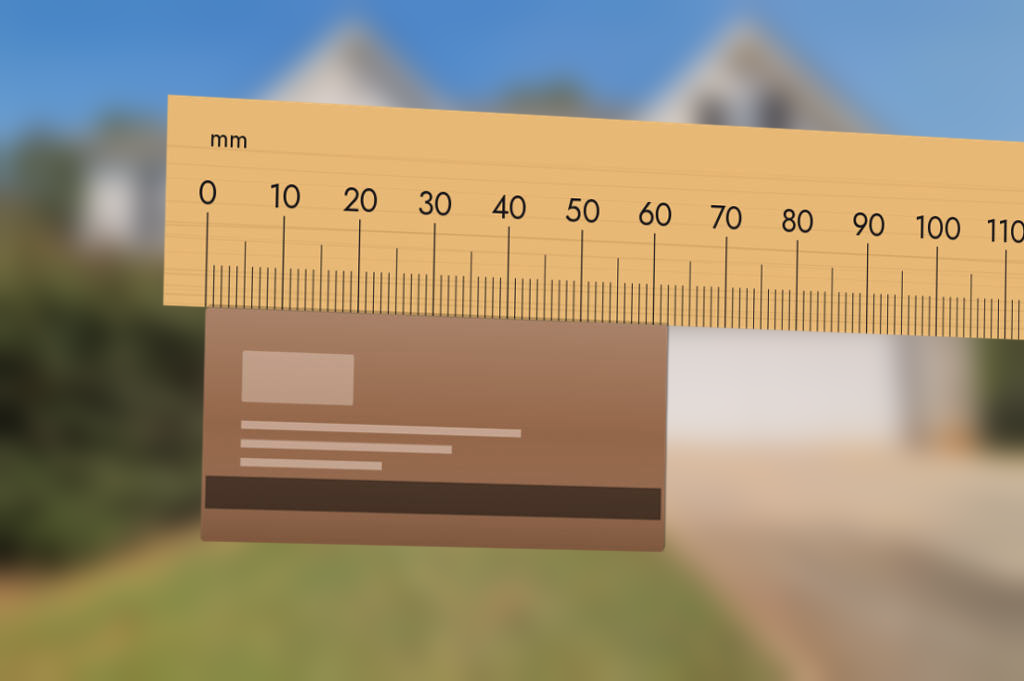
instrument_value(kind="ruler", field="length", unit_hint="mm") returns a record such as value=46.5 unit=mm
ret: value=62 unit=mm
